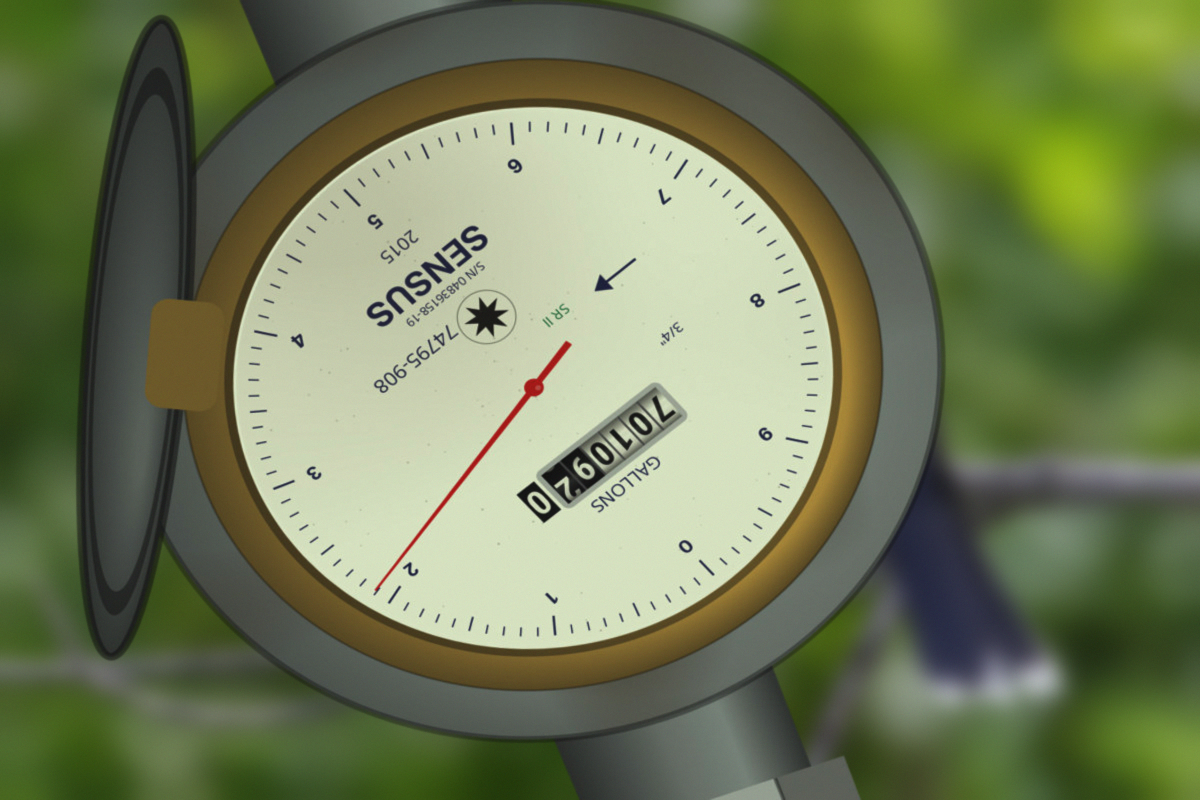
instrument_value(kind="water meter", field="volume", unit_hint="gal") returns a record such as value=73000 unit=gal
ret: value=7010922.1 unit=gal
